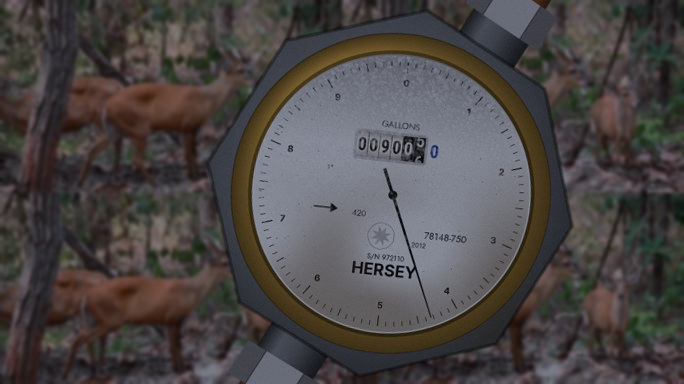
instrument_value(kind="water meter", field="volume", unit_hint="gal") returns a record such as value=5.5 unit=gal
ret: value=90054.3 unit=gal
